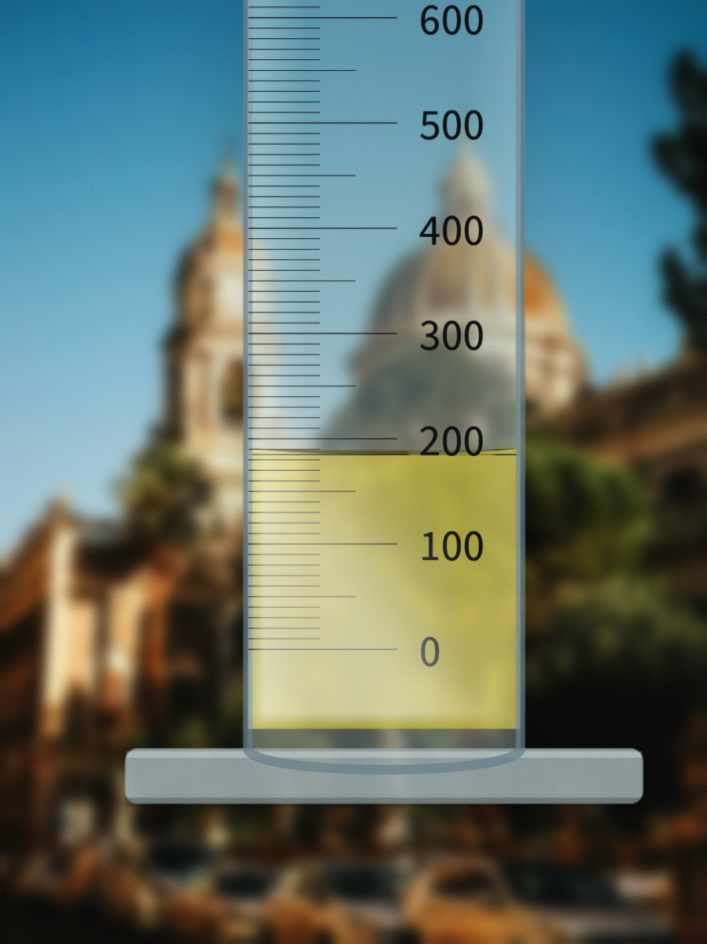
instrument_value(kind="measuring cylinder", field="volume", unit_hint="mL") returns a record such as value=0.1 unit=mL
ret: value=185 unit=mL
